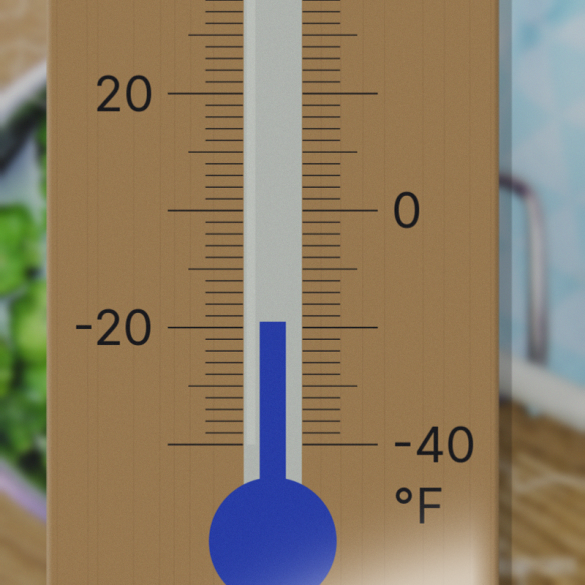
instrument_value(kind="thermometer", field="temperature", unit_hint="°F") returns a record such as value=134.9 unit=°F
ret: value=-19 unit=°F
